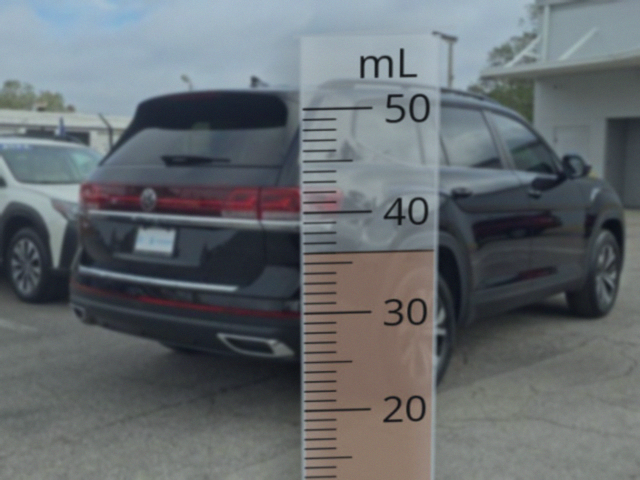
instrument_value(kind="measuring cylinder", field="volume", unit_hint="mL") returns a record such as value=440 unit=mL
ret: value=36 unit=mL
